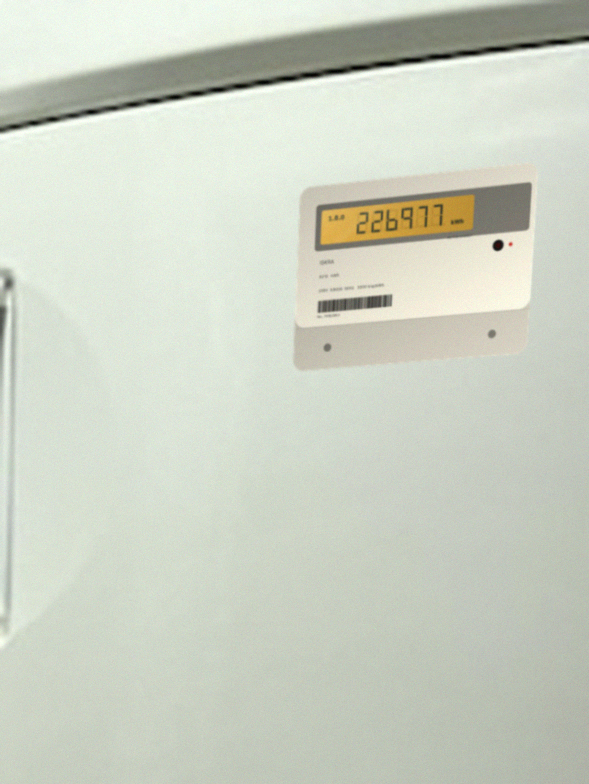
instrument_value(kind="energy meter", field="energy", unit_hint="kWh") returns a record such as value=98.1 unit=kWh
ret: value=226977 unit=kWh
